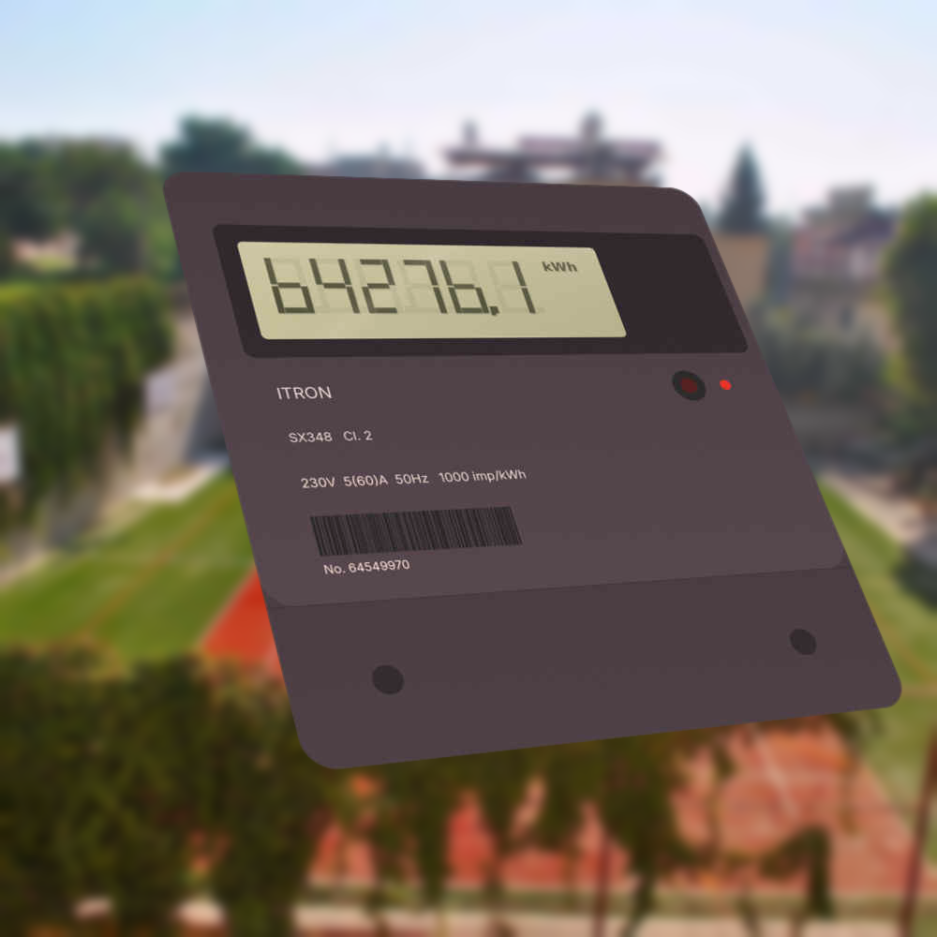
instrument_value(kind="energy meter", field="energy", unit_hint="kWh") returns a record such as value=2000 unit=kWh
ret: value=64276.1 unit=kWh
